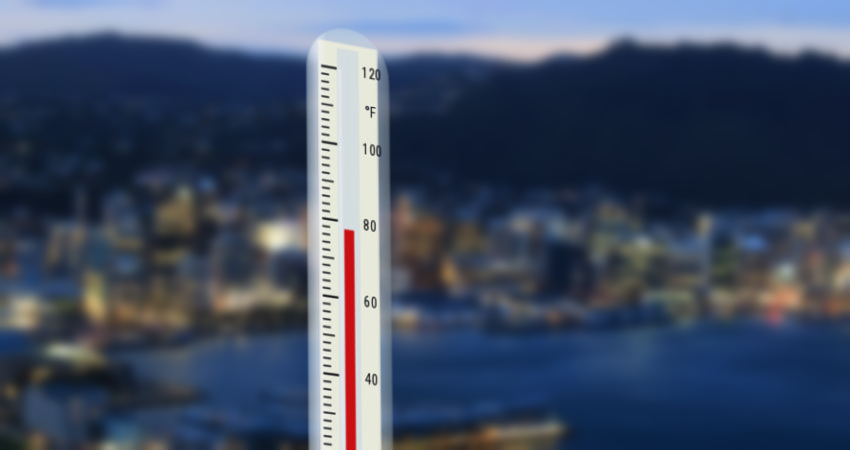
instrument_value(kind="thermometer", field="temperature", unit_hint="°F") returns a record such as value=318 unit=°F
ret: value=78 unit=°F
